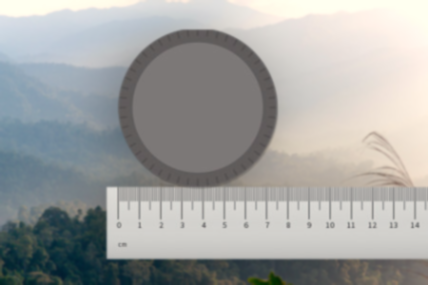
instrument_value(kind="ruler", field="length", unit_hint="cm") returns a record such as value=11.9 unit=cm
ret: value=7.5 unit=cm
